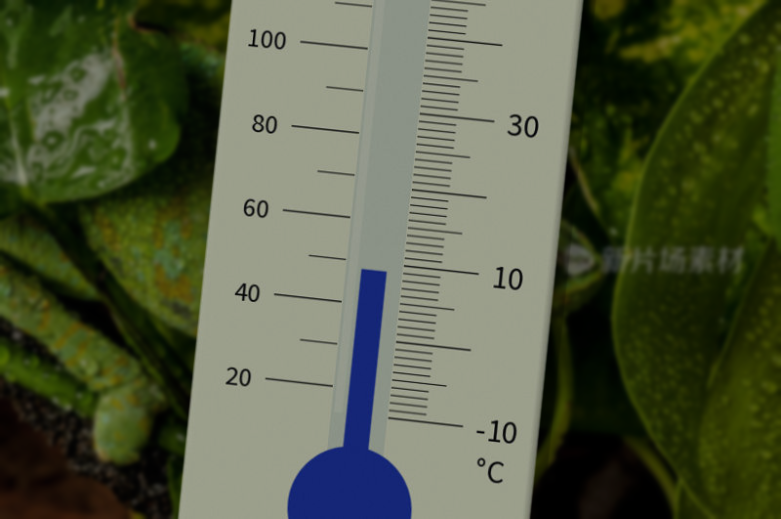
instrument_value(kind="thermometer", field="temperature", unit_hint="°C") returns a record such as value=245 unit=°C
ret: value=9 unit=°C
